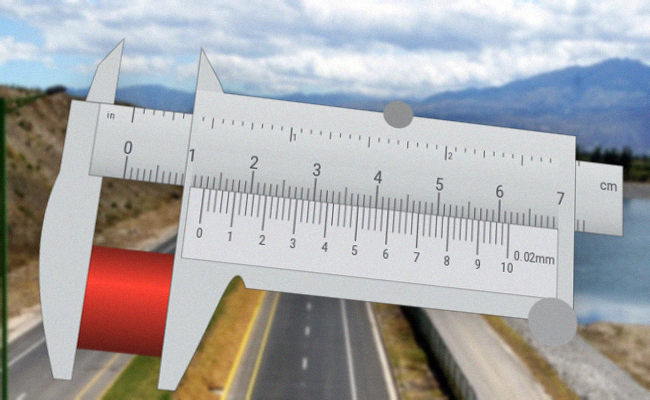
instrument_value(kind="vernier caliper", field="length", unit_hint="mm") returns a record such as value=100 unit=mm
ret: value=12.6 unit=mm
